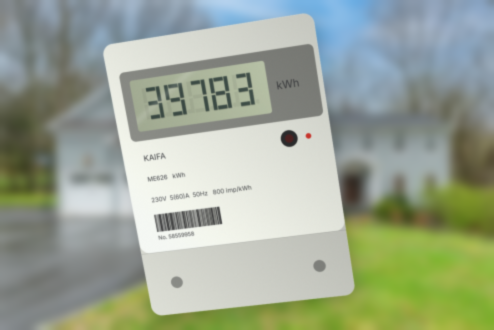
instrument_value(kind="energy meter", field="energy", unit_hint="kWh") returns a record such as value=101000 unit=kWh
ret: value=39783 unit=kWh
